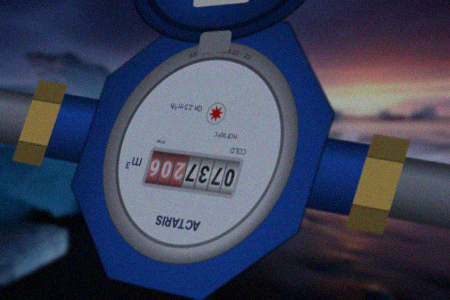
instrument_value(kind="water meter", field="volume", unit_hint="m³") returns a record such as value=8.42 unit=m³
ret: value=737.206 unit=m³
